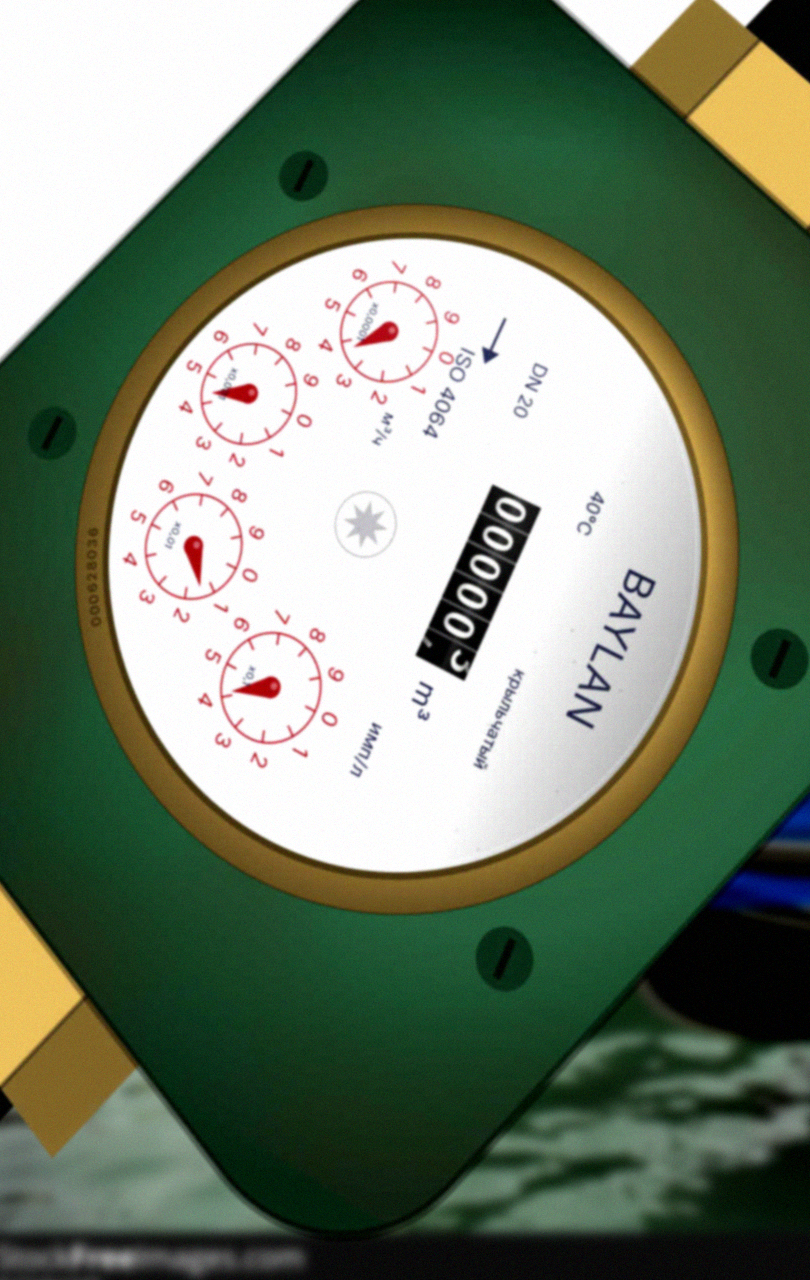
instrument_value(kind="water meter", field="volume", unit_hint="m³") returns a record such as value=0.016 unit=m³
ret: value=3.4143 unit=m³
